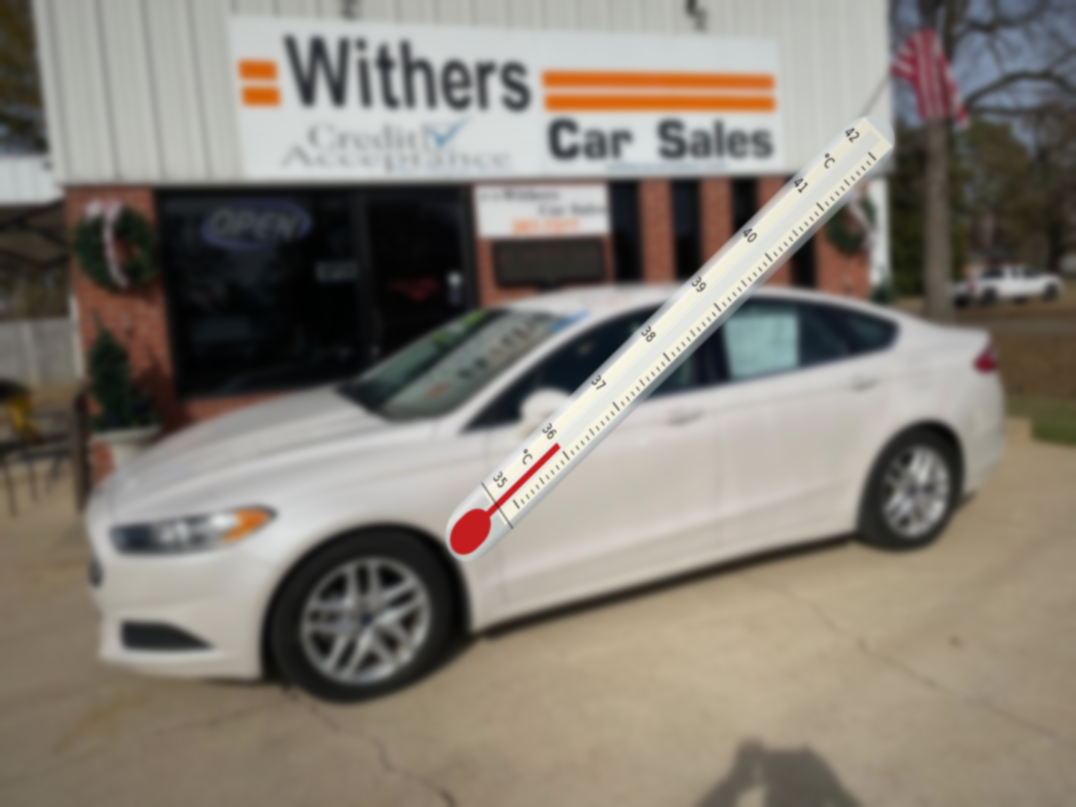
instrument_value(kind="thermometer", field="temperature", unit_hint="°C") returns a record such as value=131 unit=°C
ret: value=36 unit=°C
